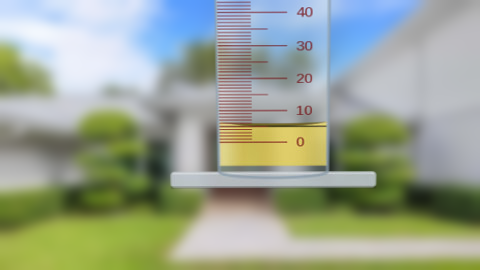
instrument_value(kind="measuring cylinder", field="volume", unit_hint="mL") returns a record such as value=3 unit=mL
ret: value=5 unit=mL
